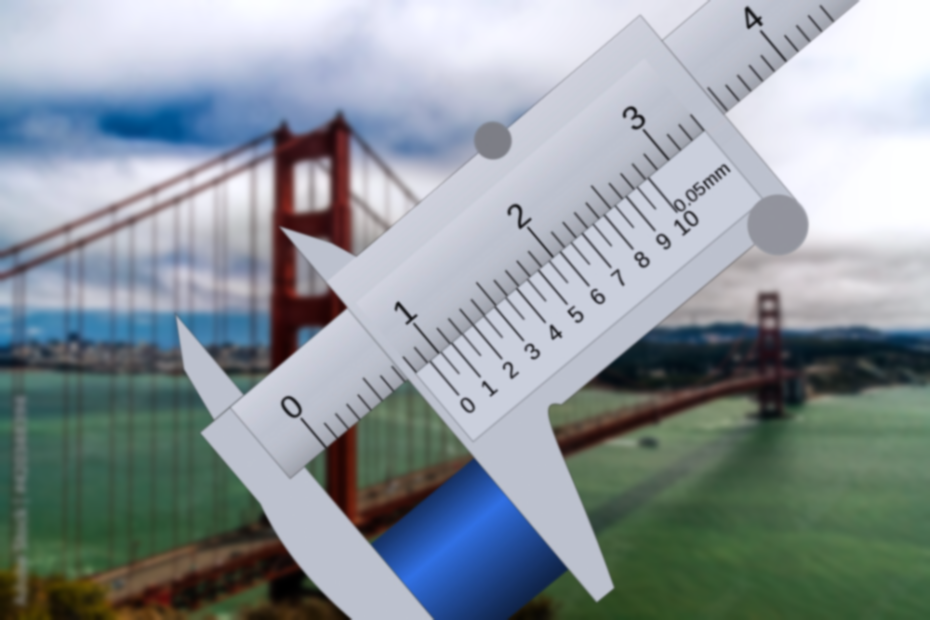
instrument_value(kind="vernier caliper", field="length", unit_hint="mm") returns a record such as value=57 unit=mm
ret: value=9.2 unit=mm
